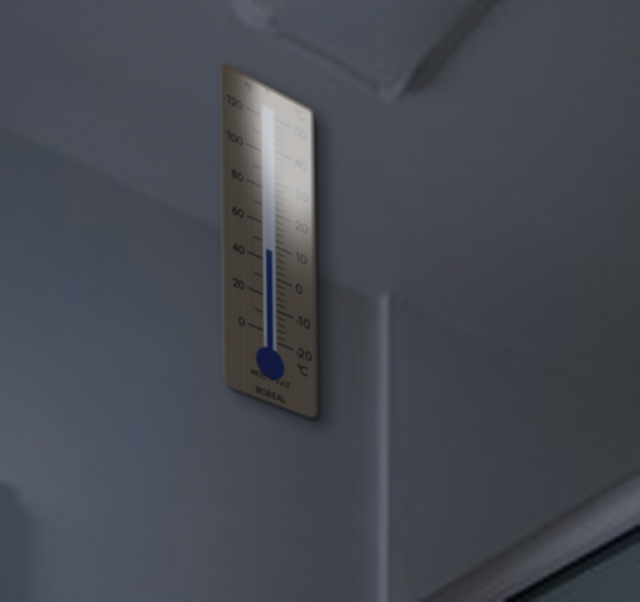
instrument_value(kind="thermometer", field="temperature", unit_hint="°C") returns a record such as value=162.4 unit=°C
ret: value=8 unit=°C
